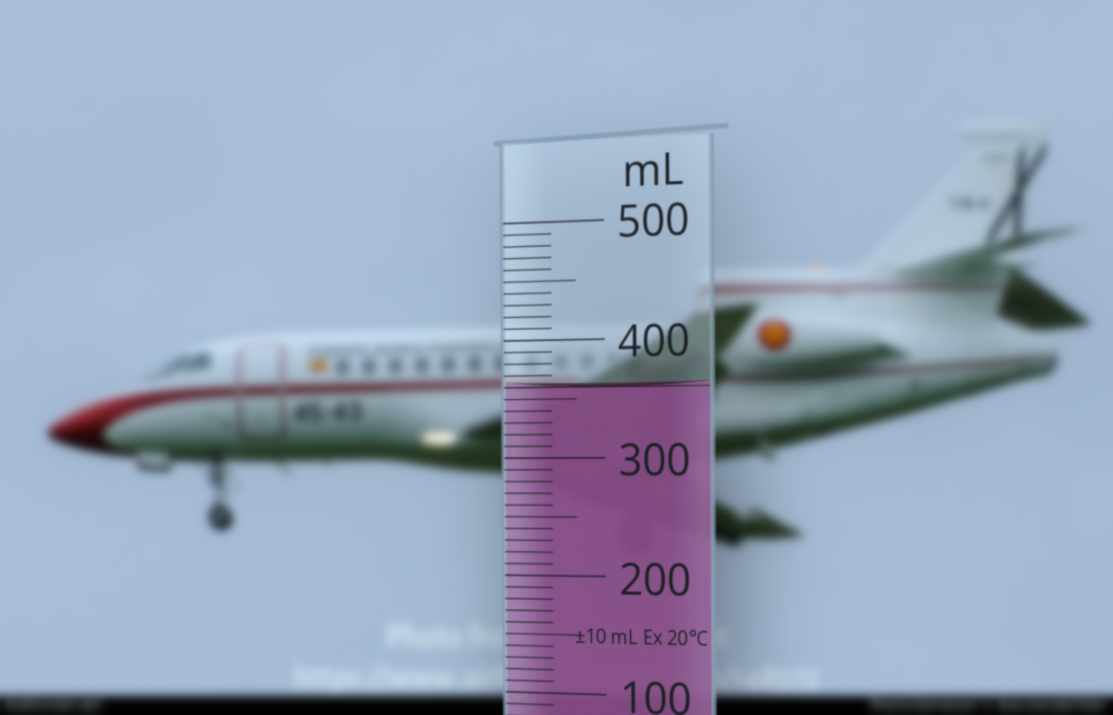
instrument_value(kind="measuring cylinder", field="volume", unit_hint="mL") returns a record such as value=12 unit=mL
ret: value=360 unit=mL
